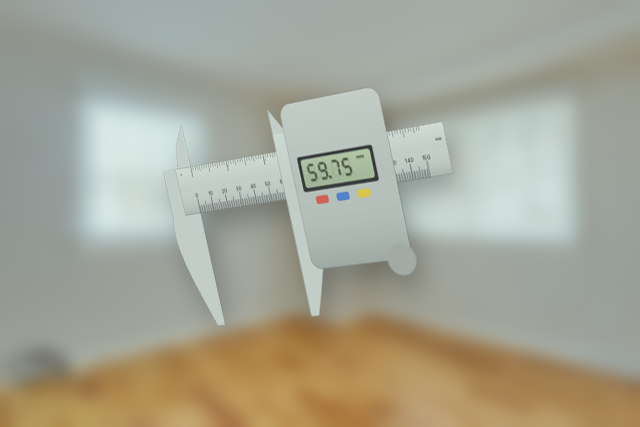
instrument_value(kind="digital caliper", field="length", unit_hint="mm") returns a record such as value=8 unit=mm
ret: value=59.75 unit=mm
